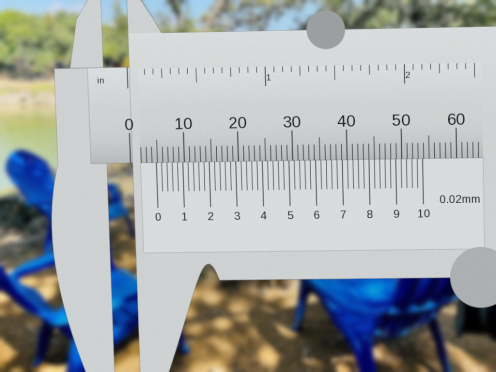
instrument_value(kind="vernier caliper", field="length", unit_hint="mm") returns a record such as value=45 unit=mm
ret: value=4.8 unit=mm
